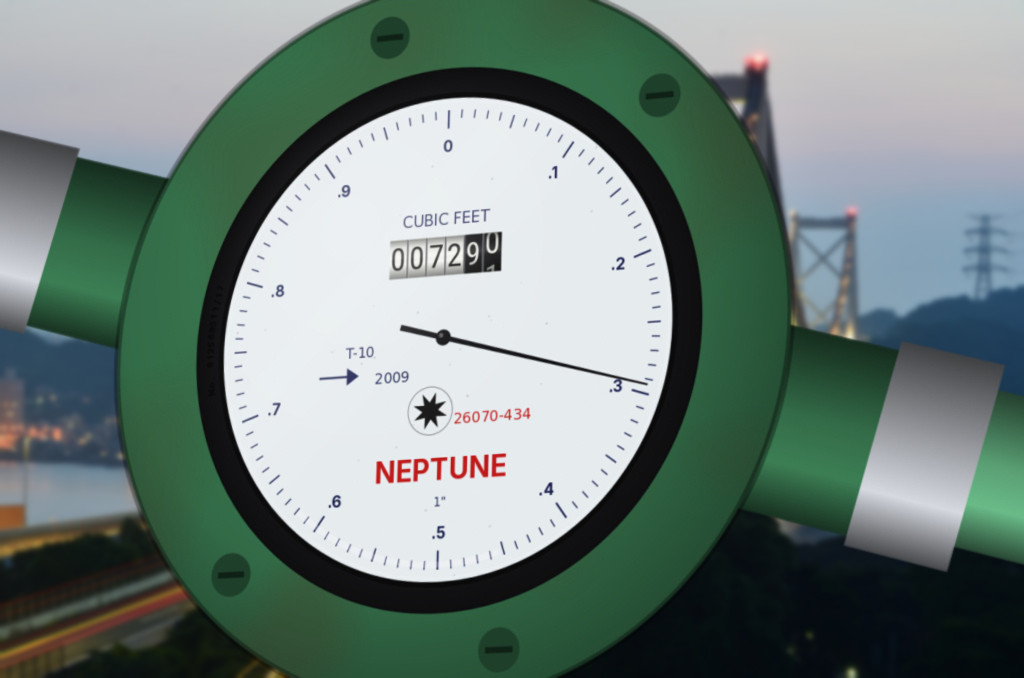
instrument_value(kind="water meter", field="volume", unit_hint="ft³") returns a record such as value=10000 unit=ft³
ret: value=7290.29 unit=ft³
